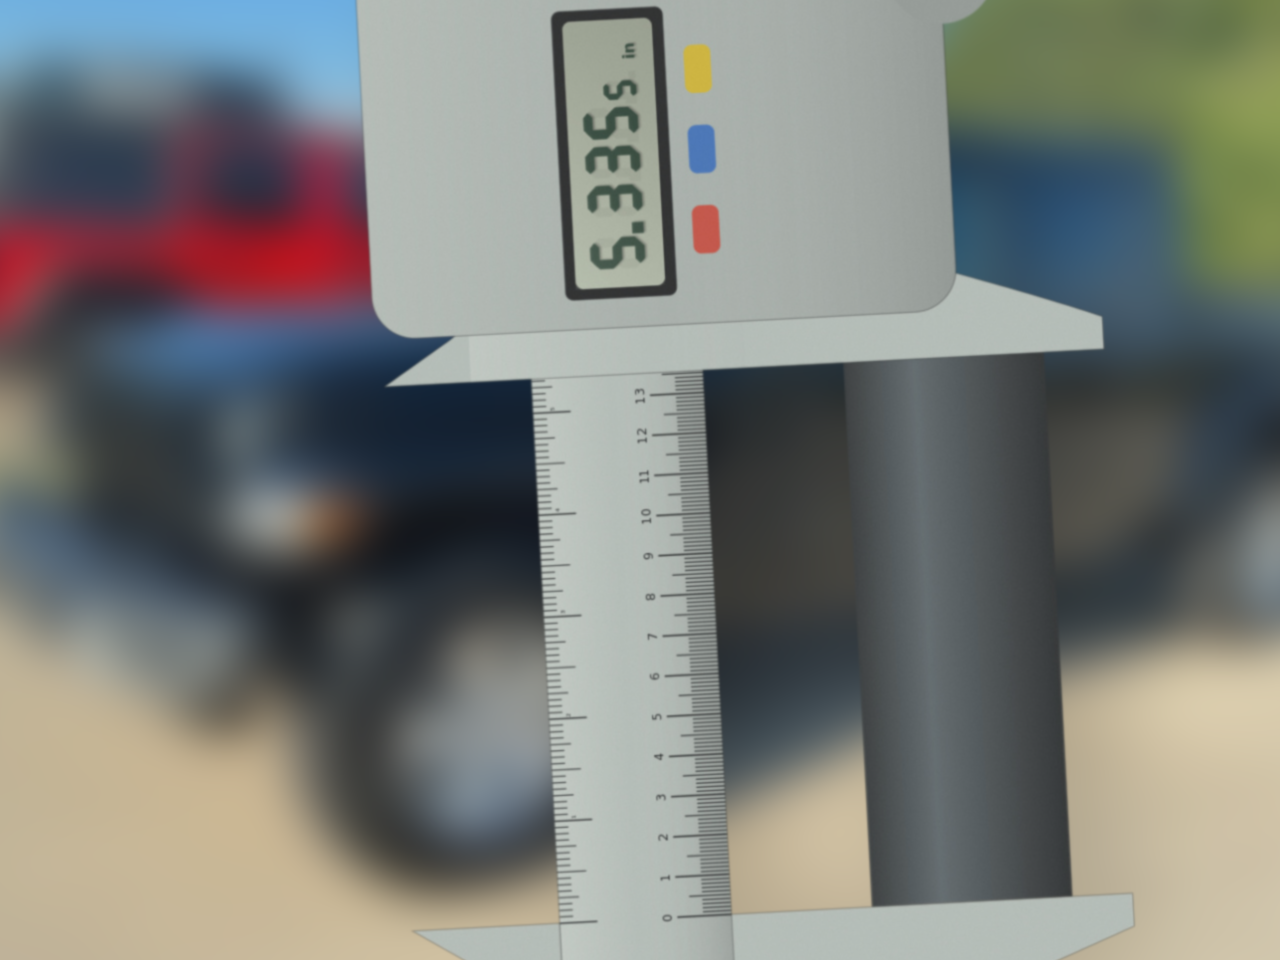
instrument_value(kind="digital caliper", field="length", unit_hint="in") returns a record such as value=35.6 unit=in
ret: value=5.3355 unit=in
